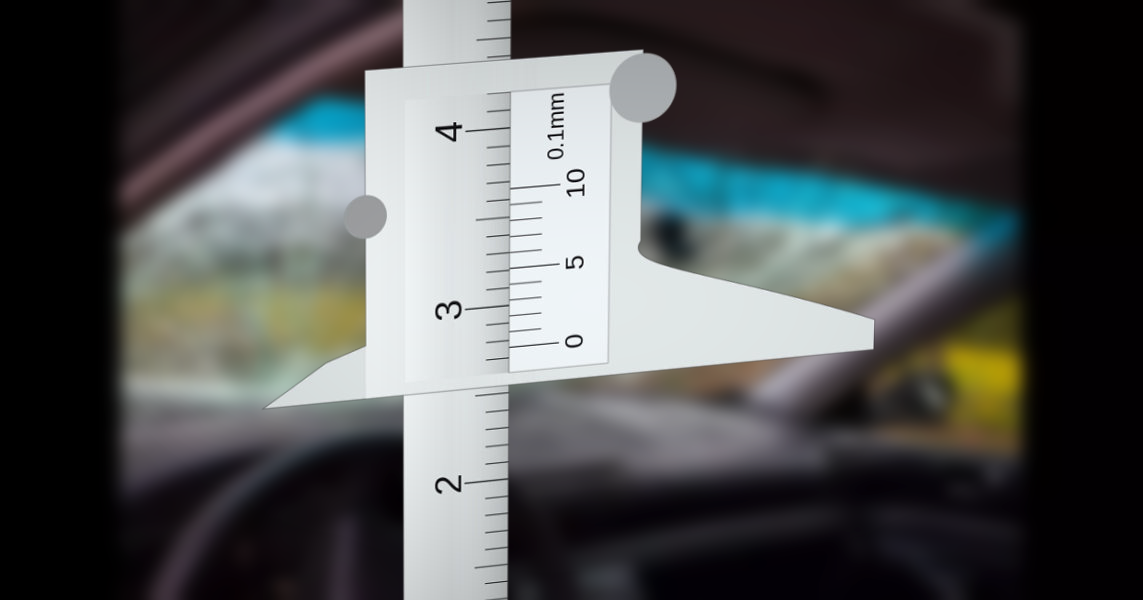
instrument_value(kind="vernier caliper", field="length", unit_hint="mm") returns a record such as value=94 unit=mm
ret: value=27.6 unit=mm
